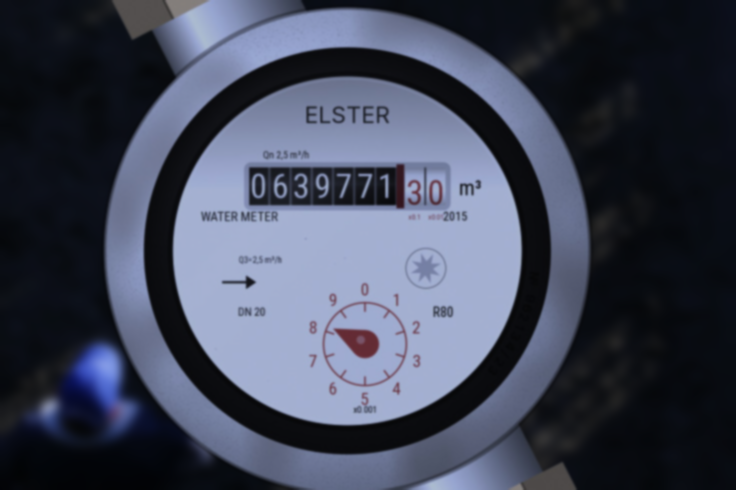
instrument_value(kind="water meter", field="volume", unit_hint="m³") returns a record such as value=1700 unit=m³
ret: value=639771.298 unit=m³
